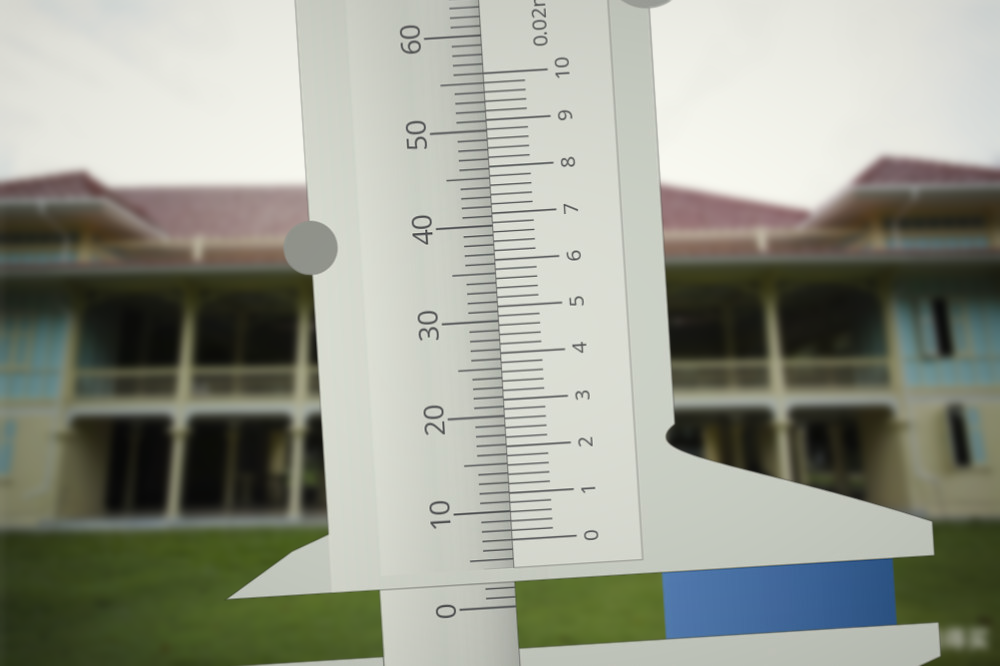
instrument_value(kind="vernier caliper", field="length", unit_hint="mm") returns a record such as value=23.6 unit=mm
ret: value=7.0 unit=mm
